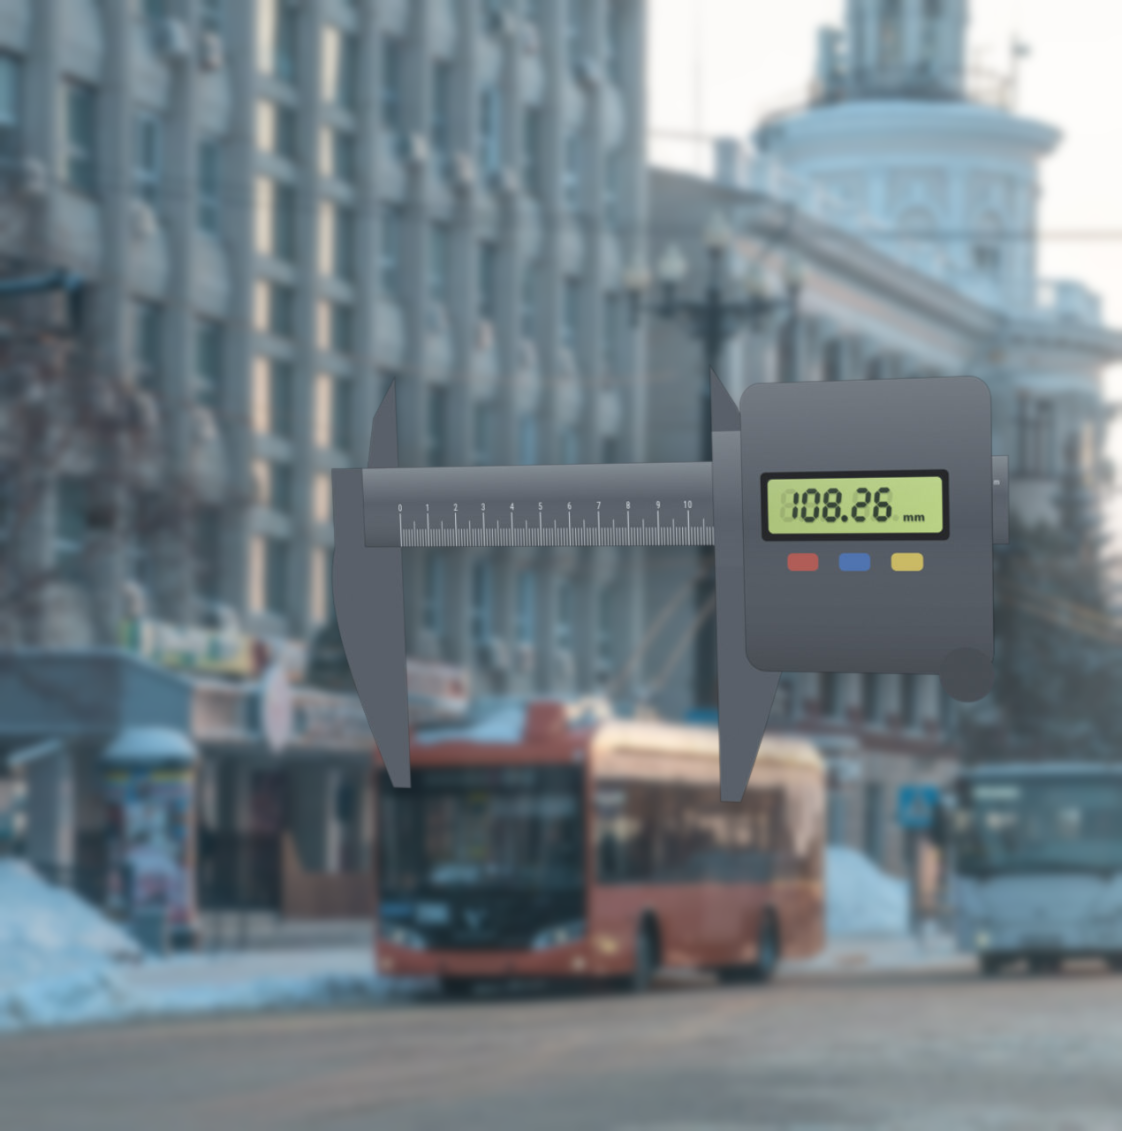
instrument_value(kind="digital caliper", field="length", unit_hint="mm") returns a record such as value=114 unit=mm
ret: value=108.26 unit=mm
